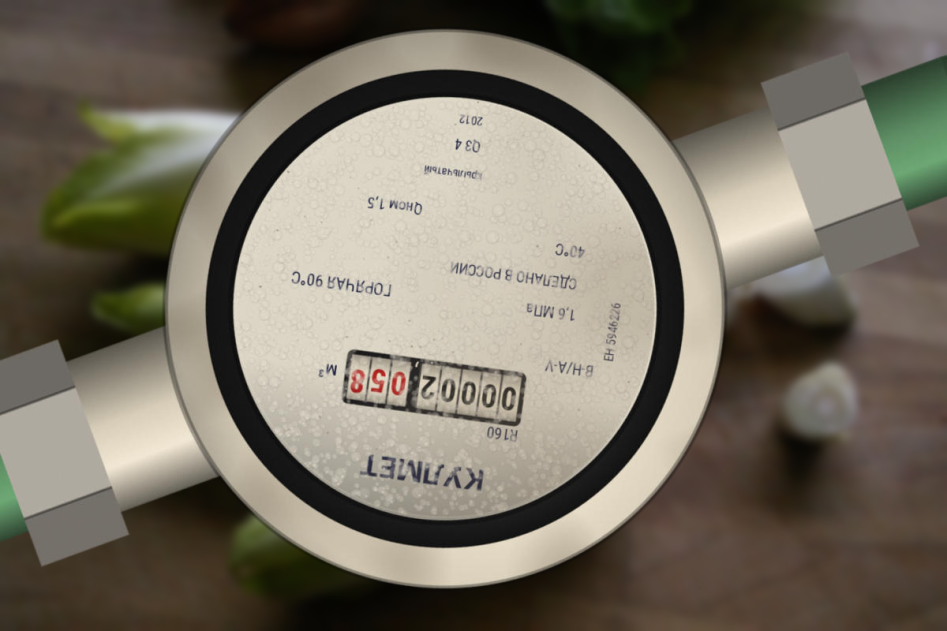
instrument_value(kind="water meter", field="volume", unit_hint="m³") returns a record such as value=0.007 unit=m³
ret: value=2.058 unit=m³
